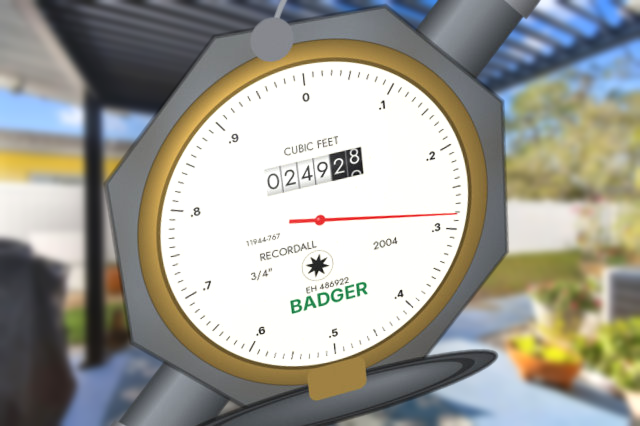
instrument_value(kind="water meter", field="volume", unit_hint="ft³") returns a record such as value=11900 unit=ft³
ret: value=24928.28 unit=ft³
